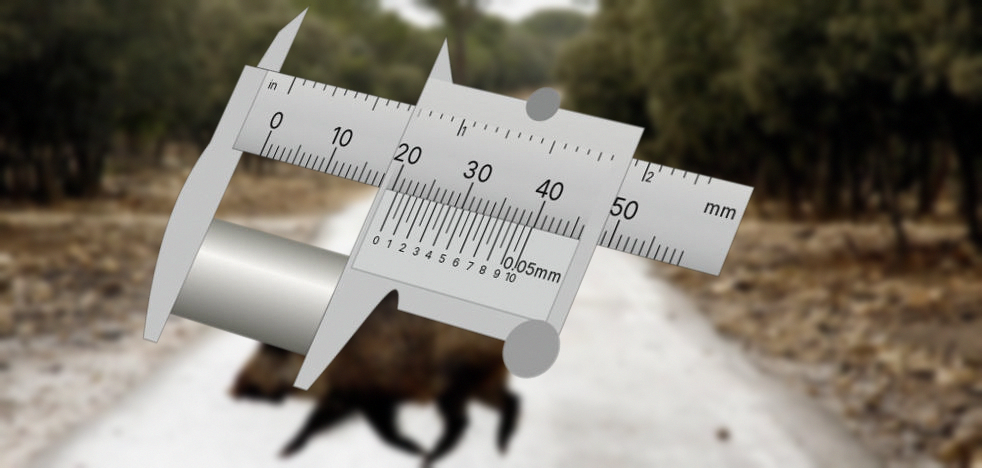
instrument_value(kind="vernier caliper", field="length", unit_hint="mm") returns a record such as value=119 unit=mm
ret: value=20.8 unit=mm
